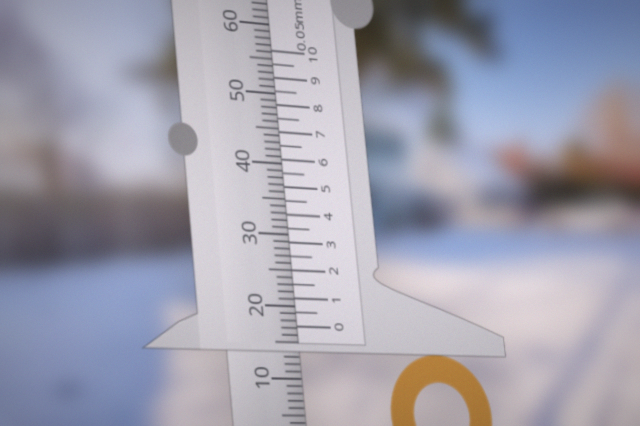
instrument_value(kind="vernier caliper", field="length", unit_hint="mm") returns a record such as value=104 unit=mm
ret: value=17.2 unit=mm
